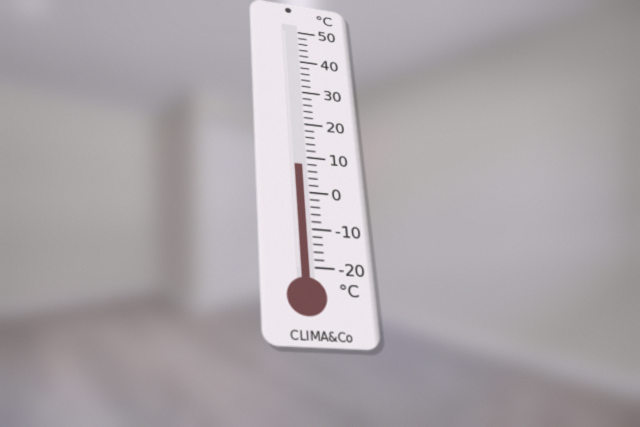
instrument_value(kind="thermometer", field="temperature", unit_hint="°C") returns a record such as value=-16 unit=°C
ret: value=8 unit=°C
